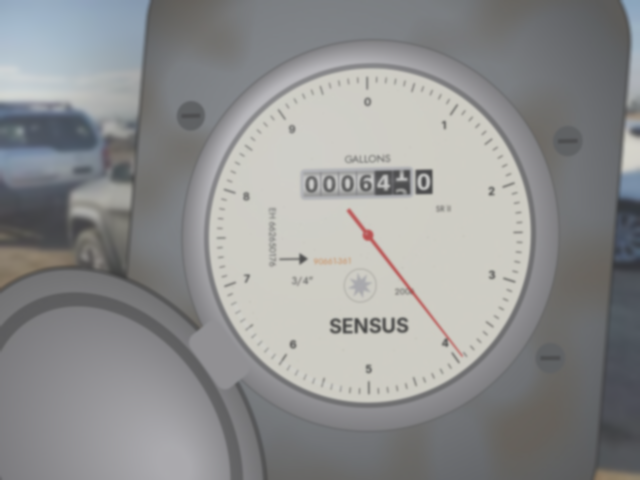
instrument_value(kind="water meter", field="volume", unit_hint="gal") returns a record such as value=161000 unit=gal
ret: value=6413.9 unit=gal
